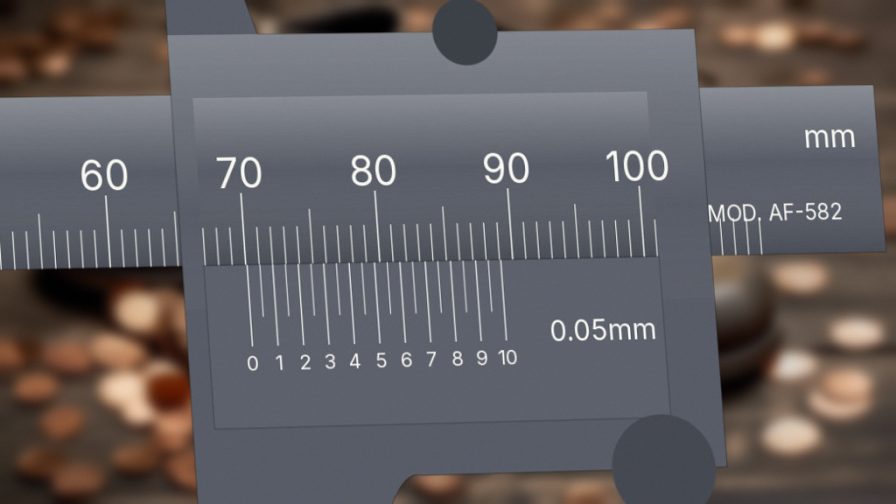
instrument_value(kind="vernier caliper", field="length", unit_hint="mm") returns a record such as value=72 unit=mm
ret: value=70.1 unit=mm
